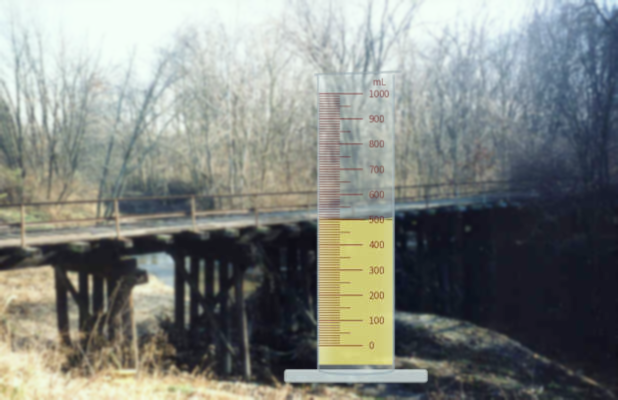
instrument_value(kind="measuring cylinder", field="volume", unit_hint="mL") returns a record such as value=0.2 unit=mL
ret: value=500 unit=mL
